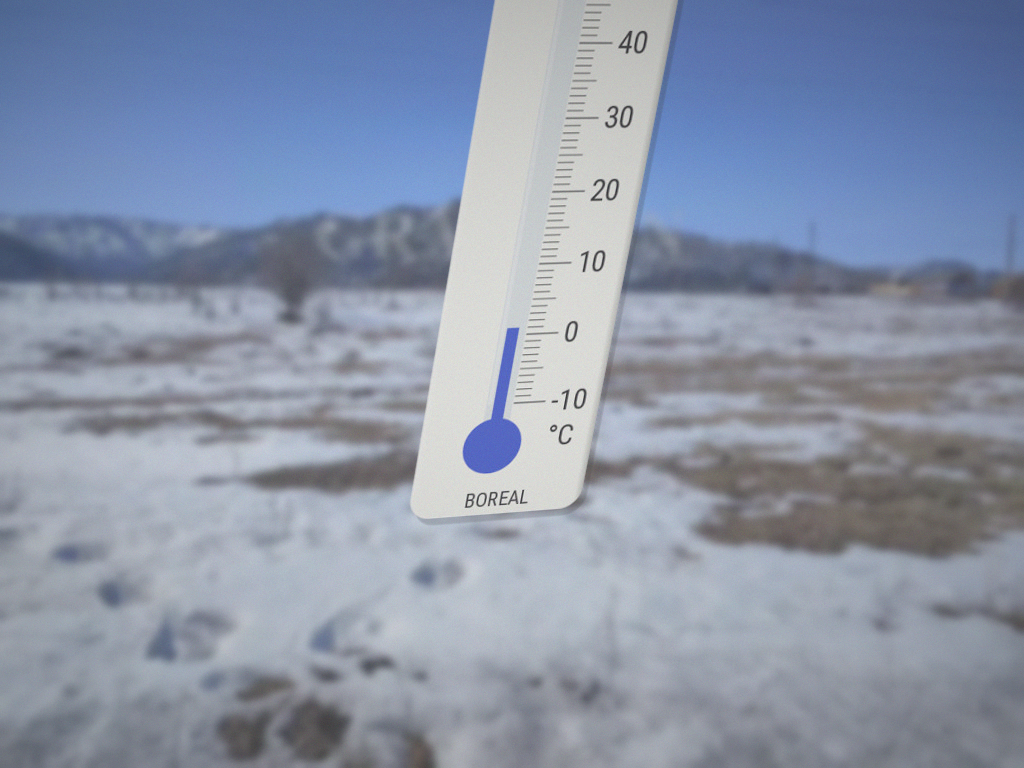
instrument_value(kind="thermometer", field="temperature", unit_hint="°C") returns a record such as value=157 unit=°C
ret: value=1 unit=°C
